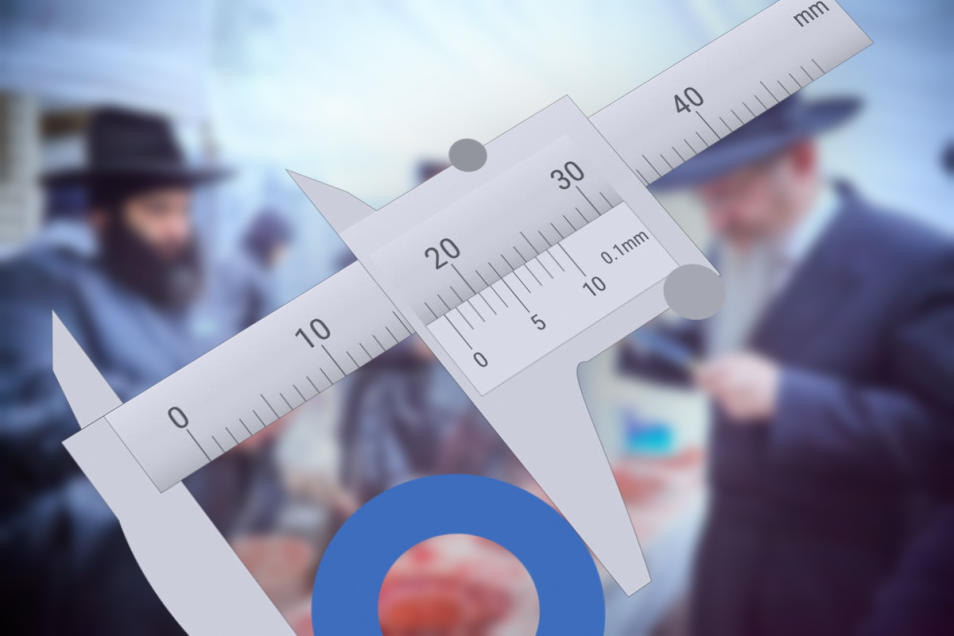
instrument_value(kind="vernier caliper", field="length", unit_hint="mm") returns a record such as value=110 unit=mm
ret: value=17.5 unit=mm
